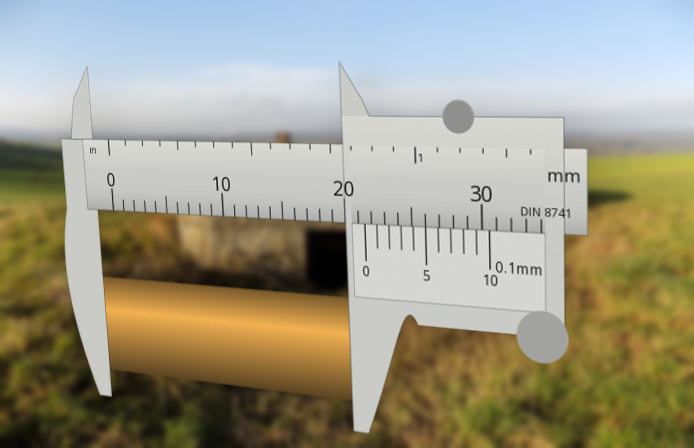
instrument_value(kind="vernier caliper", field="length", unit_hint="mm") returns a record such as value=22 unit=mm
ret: value=21.5 unit=mm
